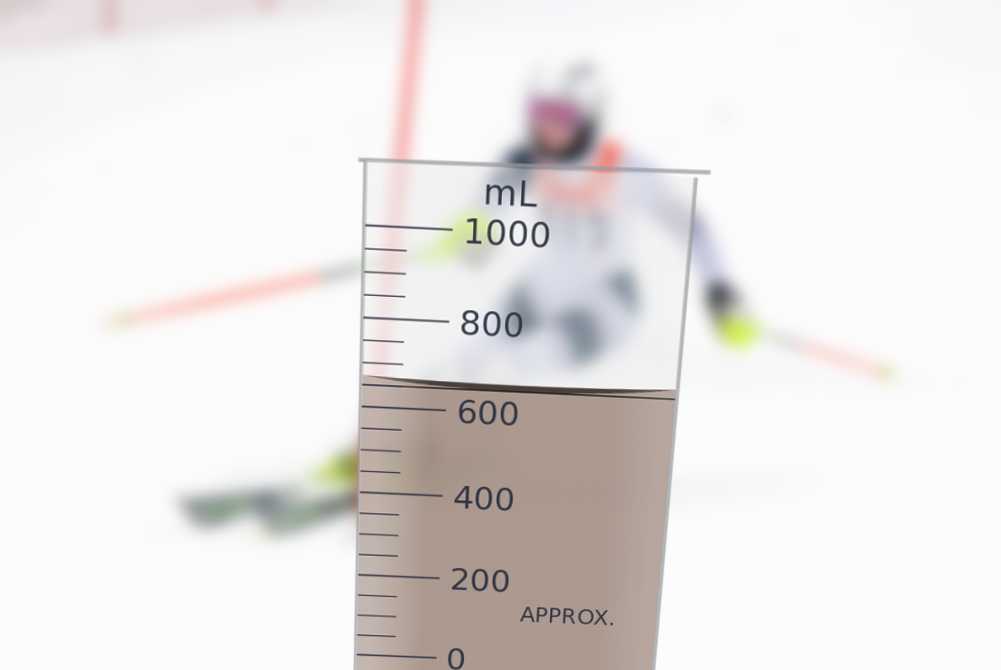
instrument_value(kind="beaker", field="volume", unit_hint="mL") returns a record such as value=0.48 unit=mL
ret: value=650 unit=mL
